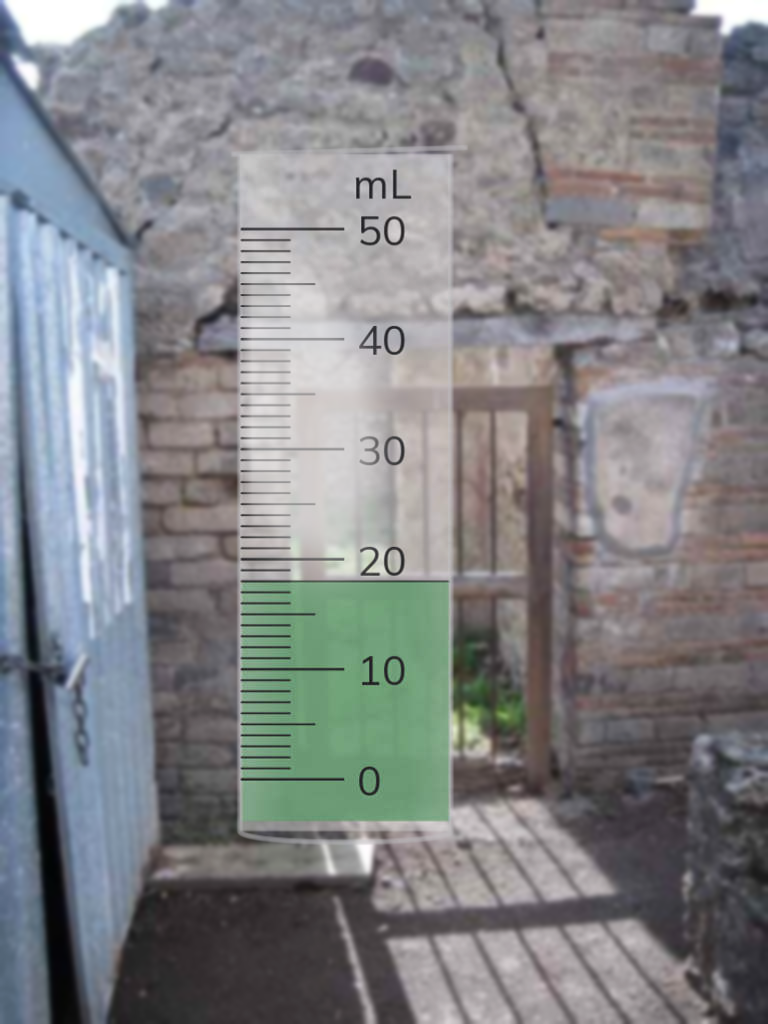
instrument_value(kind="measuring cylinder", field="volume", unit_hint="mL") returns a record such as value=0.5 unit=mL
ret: value=18 unit=mL
